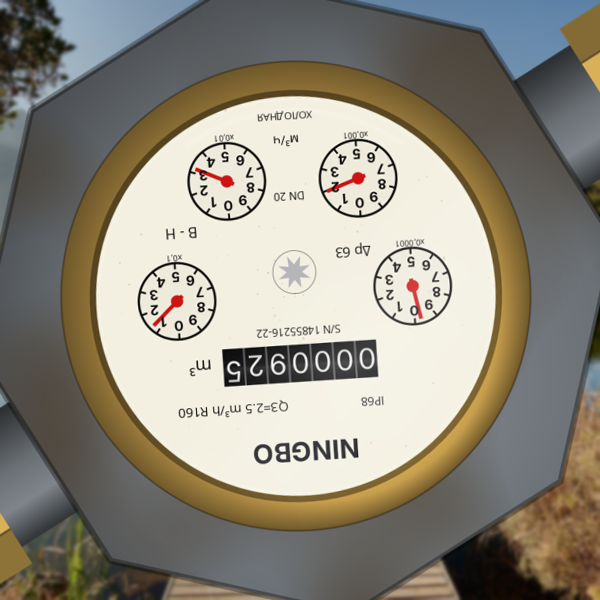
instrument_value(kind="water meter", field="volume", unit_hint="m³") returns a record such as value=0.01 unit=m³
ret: value=925.1319 unit=m³
